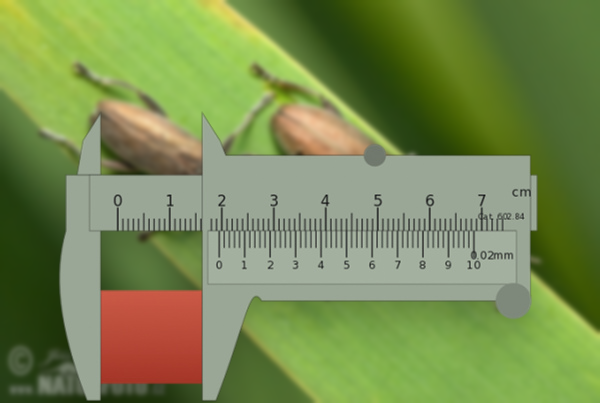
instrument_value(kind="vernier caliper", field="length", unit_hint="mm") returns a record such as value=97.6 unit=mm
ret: value=19.5 unit=mm
